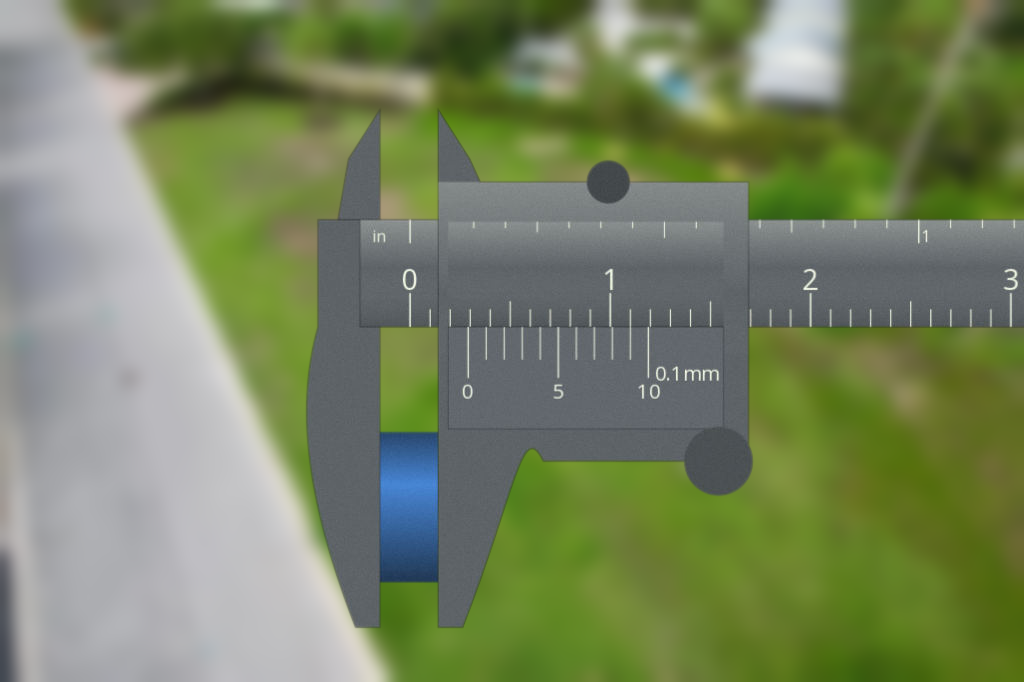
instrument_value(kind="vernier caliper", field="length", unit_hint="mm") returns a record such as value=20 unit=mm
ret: value=2.9 unit=mm
